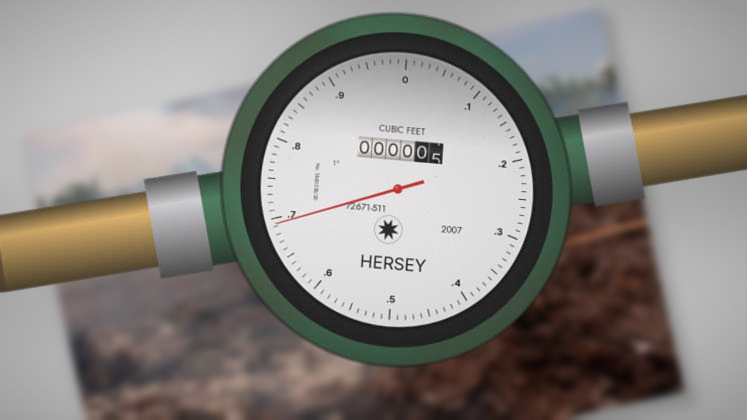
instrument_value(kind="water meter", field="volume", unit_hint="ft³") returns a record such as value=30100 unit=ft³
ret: value=4.69 unit=ft³
